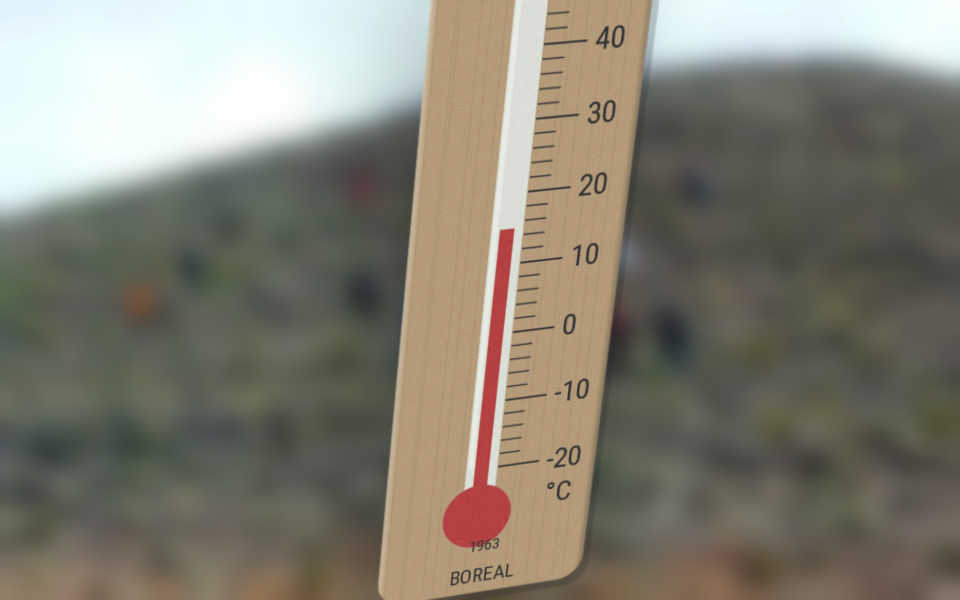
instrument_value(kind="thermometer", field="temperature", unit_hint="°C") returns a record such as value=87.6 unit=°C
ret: value=15 unit=°C
